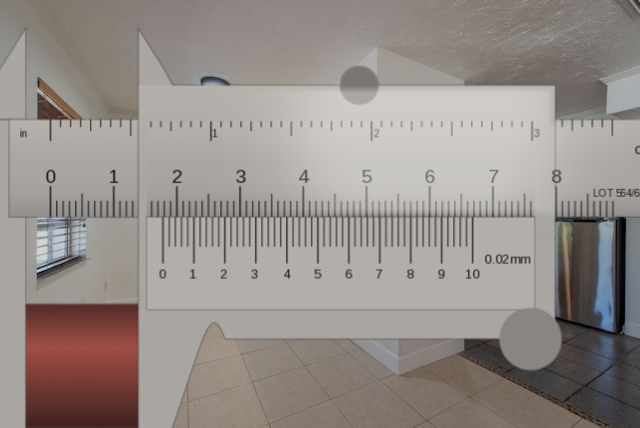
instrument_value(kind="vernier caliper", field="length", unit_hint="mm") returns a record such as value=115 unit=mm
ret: value=17.8 unit=mm
